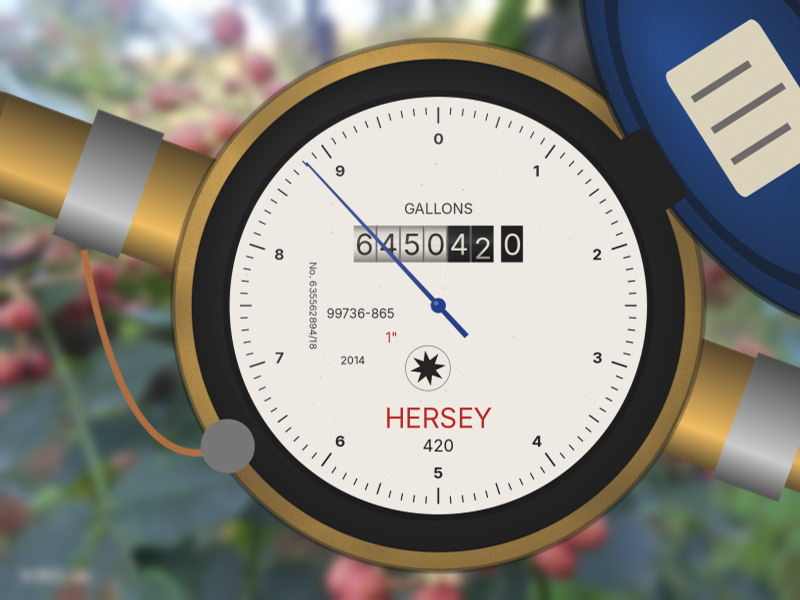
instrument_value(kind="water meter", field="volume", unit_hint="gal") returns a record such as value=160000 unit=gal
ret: value=6450418.8 unit=gal
